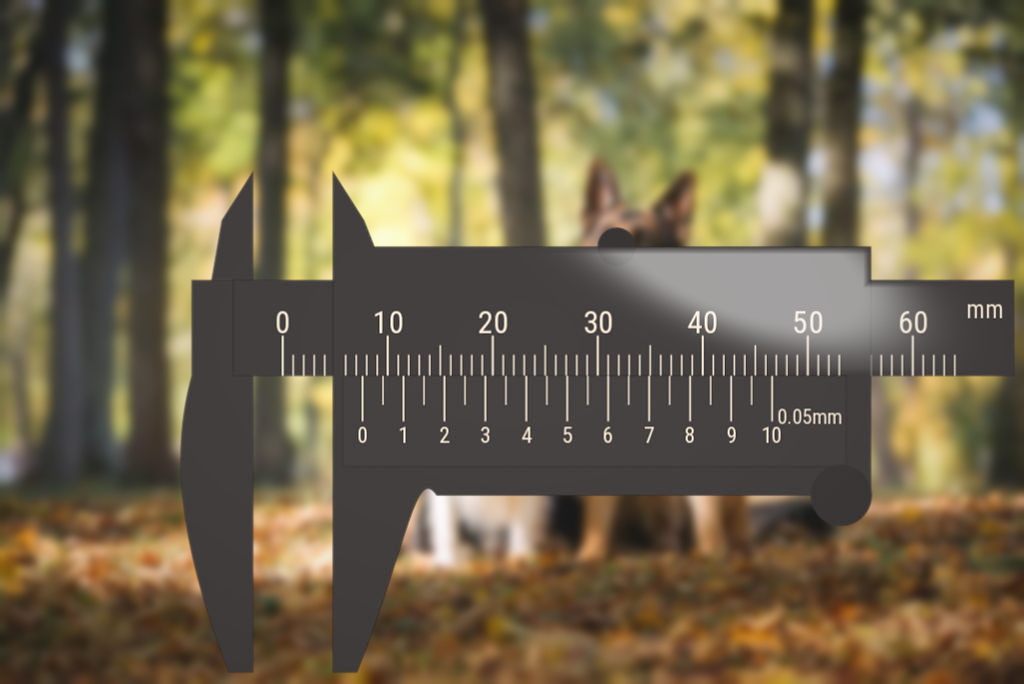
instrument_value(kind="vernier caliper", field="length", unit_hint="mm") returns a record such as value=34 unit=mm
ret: value=7.6 unit=mm
